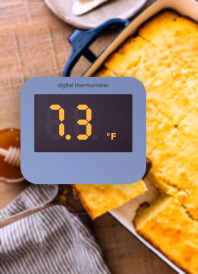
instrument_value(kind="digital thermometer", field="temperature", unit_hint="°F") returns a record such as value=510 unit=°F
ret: value=7.3 unit=°F
